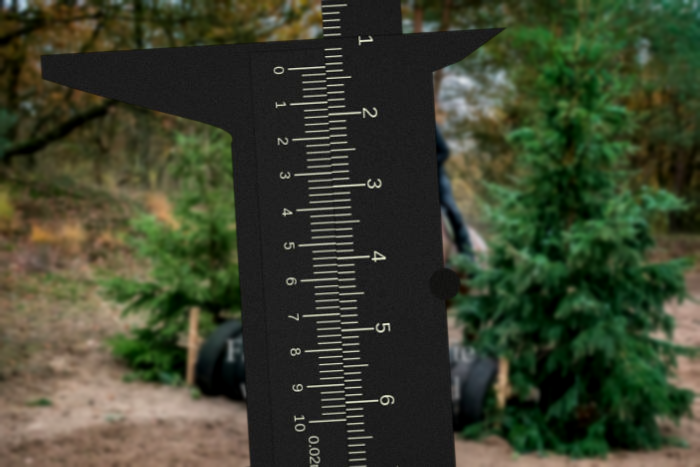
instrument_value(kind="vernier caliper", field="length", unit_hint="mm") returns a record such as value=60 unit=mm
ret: value=13.4 unit=mm
